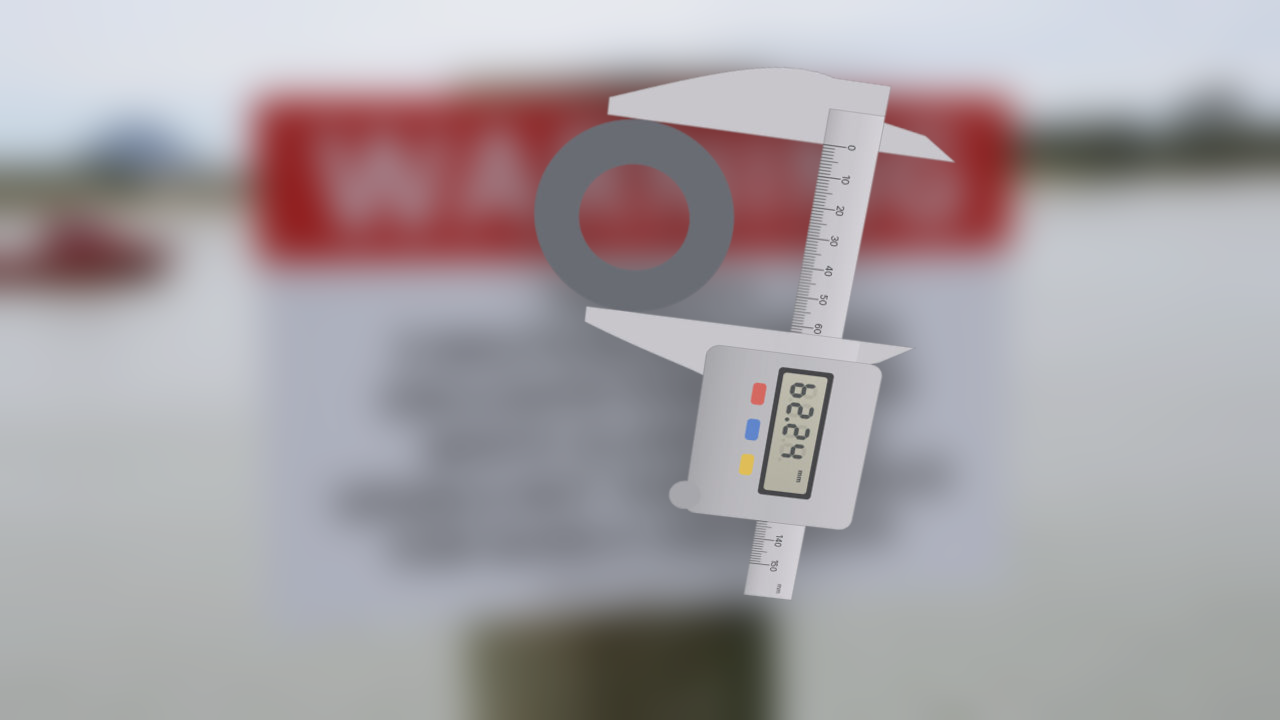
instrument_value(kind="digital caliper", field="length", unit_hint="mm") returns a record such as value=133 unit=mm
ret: value=62.24 unit=mm
